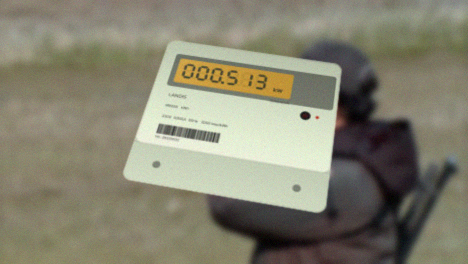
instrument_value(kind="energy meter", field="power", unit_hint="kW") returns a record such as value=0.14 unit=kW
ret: value=0.513 unit=kW
